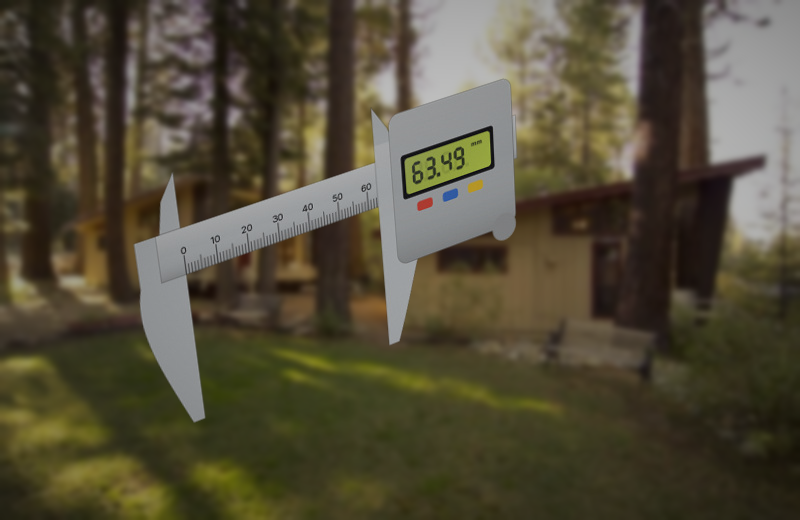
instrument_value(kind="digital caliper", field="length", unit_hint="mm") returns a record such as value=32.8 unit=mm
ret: value=63.49 unit=mm
